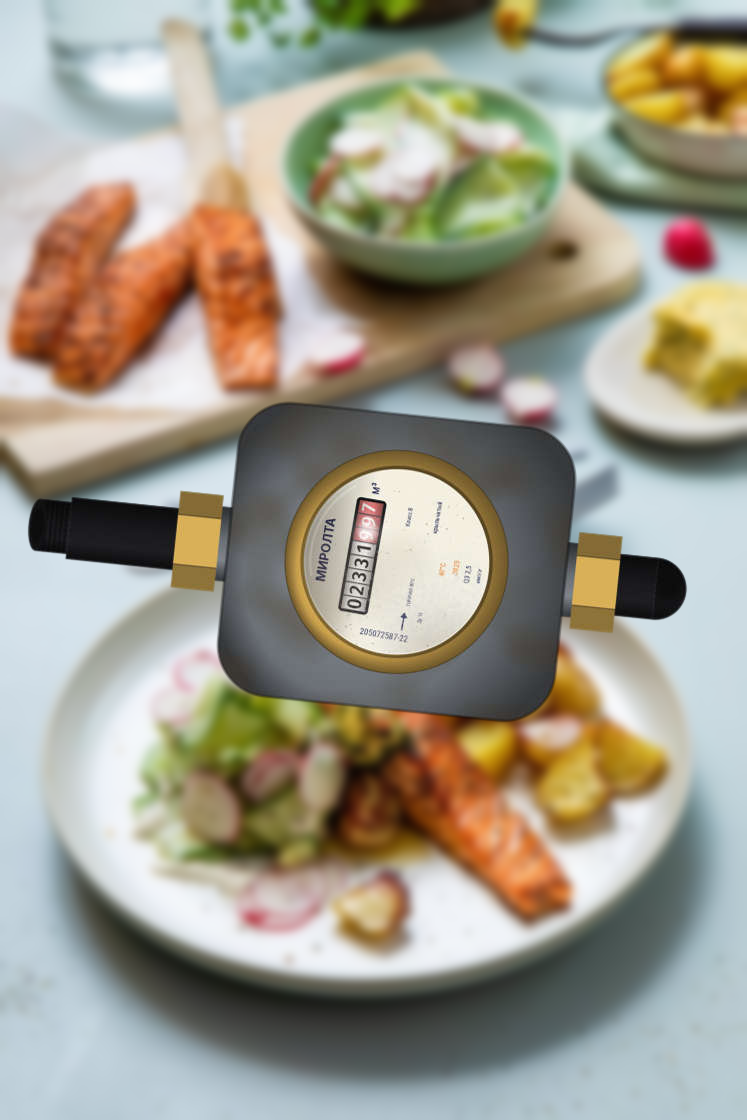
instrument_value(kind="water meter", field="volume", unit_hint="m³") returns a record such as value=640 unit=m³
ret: value=2331.997 unit=m³
